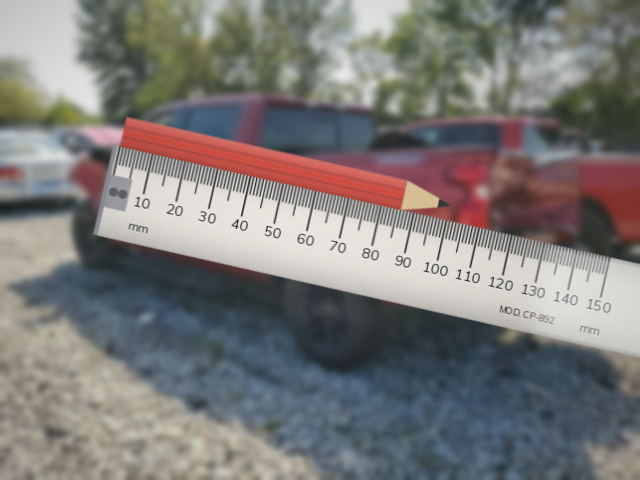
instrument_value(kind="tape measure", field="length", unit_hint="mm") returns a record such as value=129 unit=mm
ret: value=100 unit=mm
